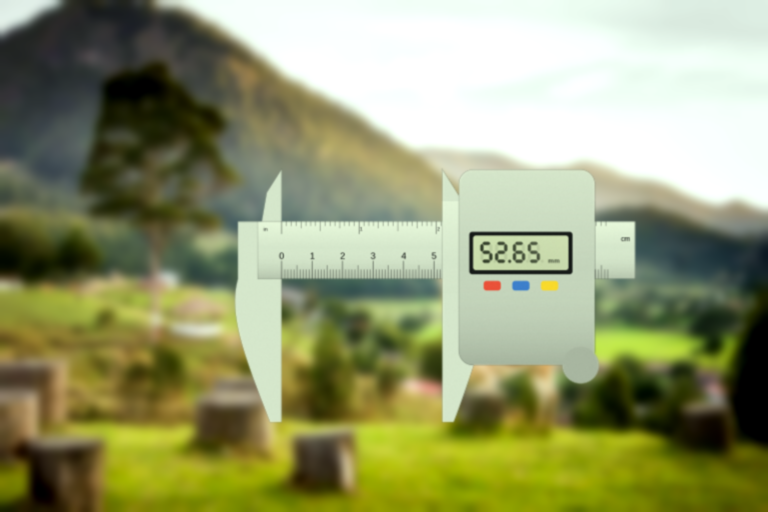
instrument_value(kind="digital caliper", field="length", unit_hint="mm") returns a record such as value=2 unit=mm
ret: value=52.65 unit=mm
